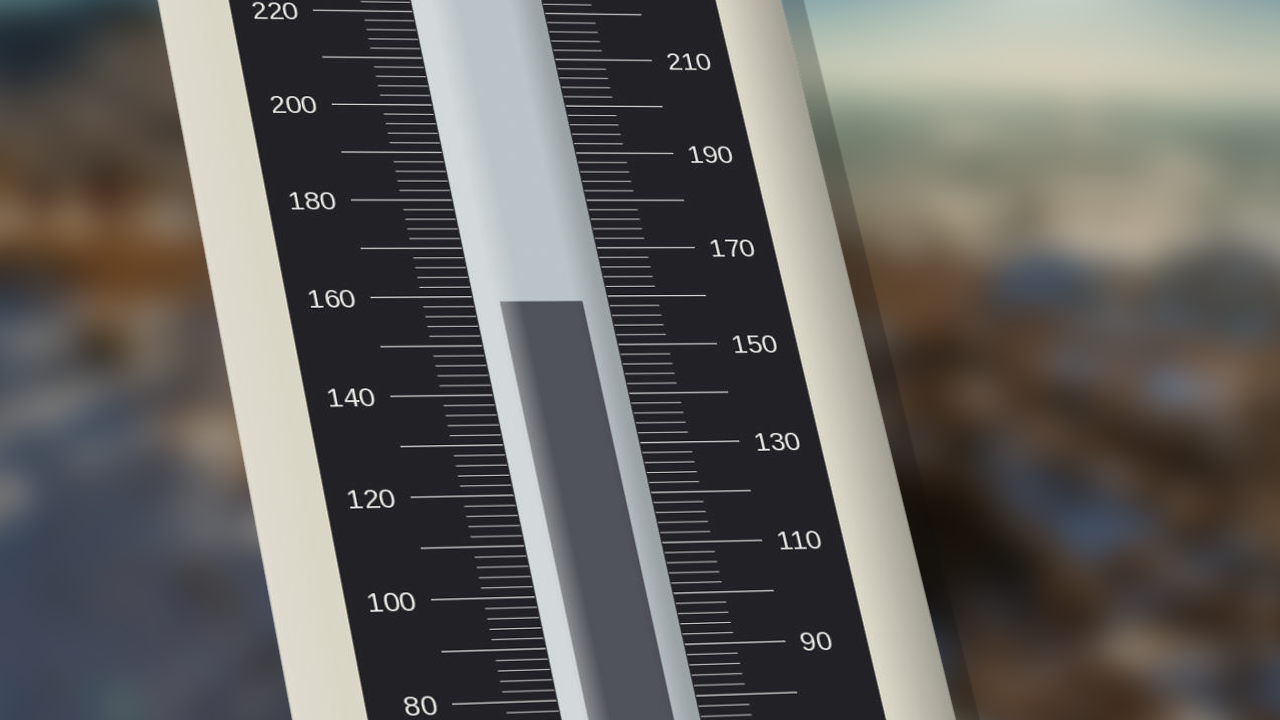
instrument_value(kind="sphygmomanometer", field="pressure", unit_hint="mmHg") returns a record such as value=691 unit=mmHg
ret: value=159 unit=mmHg
